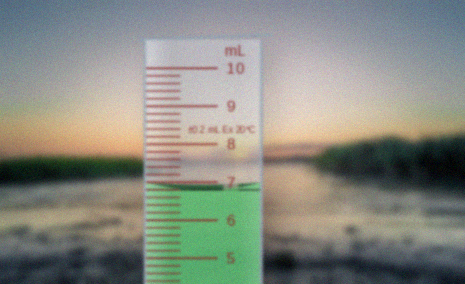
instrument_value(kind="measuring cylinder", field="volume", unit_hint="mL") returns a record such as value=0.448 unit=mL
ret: value=6.8 unit=mL
